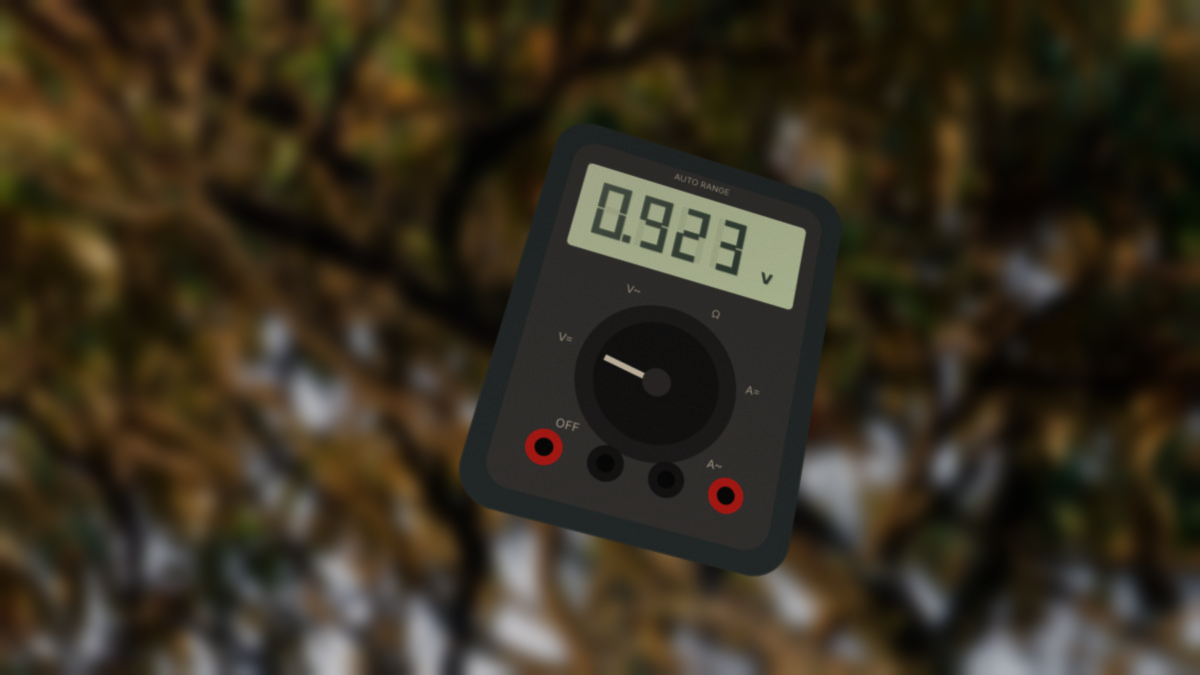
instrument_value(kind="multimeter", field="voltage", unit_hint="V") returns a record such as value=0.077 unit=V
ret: value=0.923 unit=V
